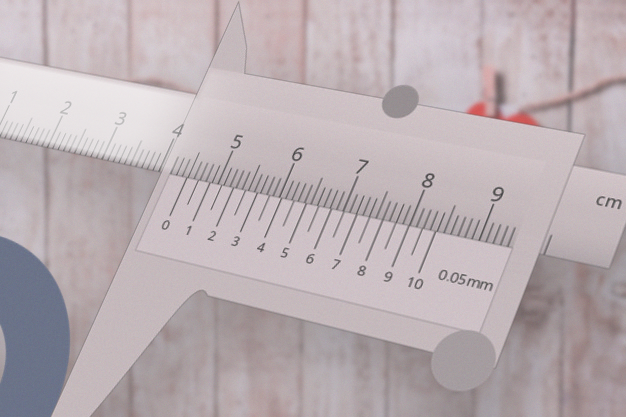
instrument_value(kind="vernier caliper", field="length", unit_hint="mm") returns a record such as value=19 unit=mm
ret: value=44.8 unit=mm
